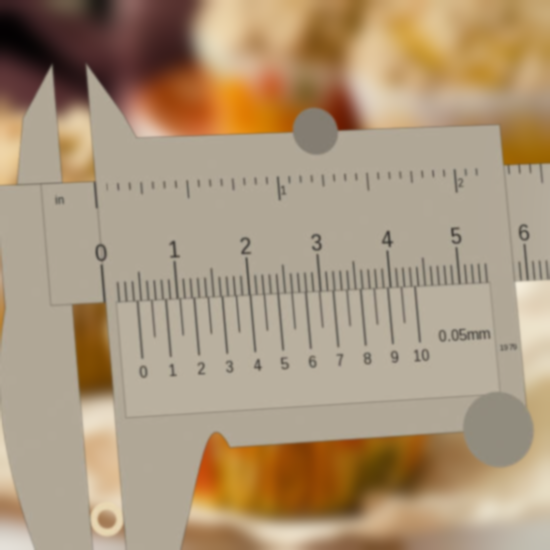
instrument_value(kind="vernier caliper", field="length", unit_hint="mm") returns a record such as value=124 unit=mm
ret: value=4.5 unit=mm
